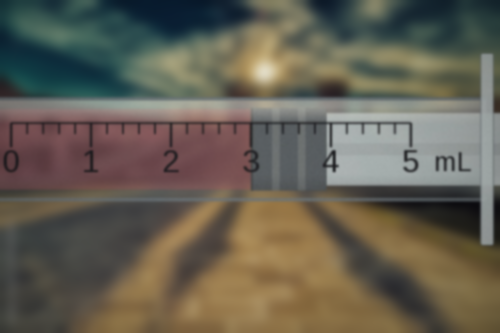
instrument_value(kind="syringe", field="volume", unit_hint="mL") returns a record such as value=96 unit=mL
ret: value=3 unit=mL
